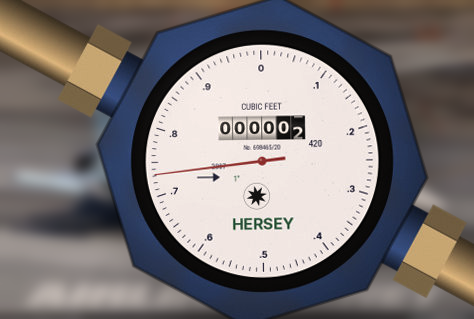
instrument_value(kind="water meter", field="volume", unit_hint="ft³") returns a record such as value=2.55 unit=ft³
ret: value=1.73 unit=ft³
